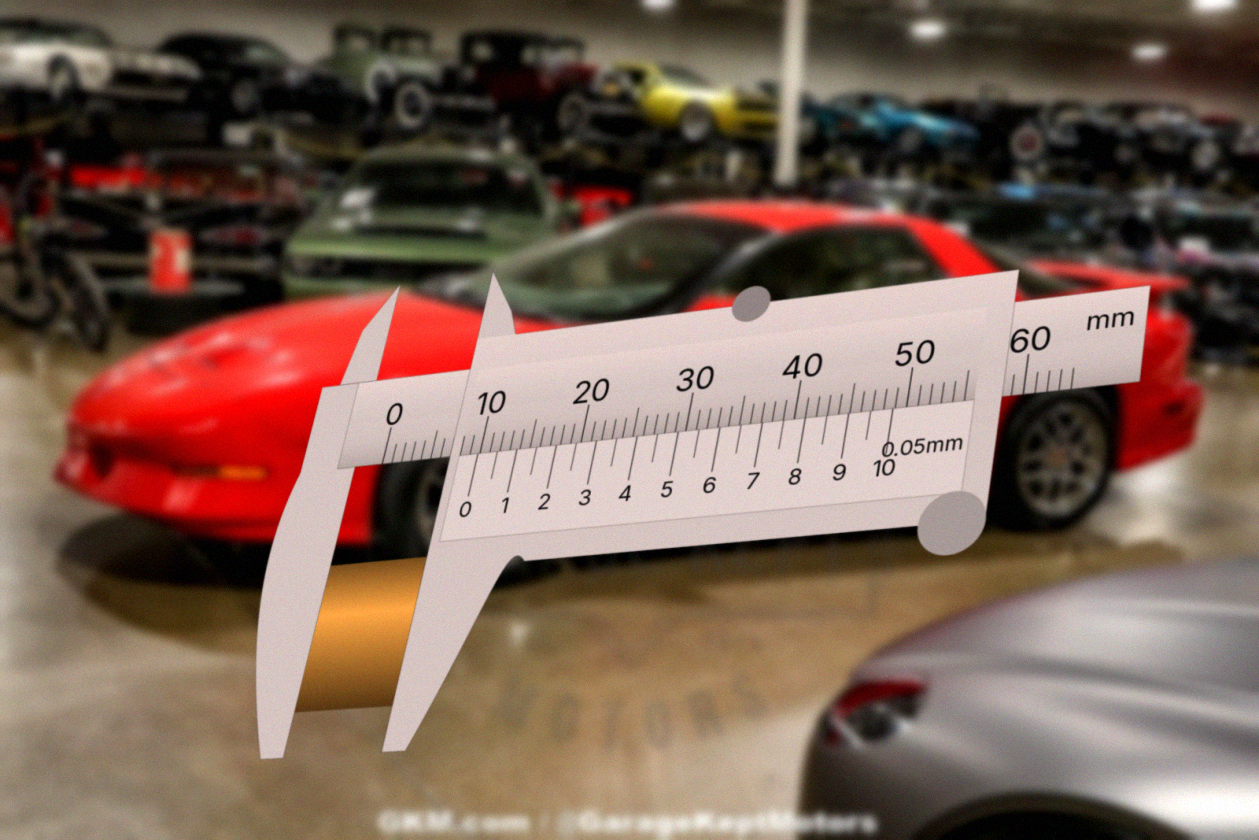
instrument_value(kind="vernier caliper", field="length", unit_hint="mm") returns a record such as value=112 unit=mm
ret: value=9.8 unit=mm
